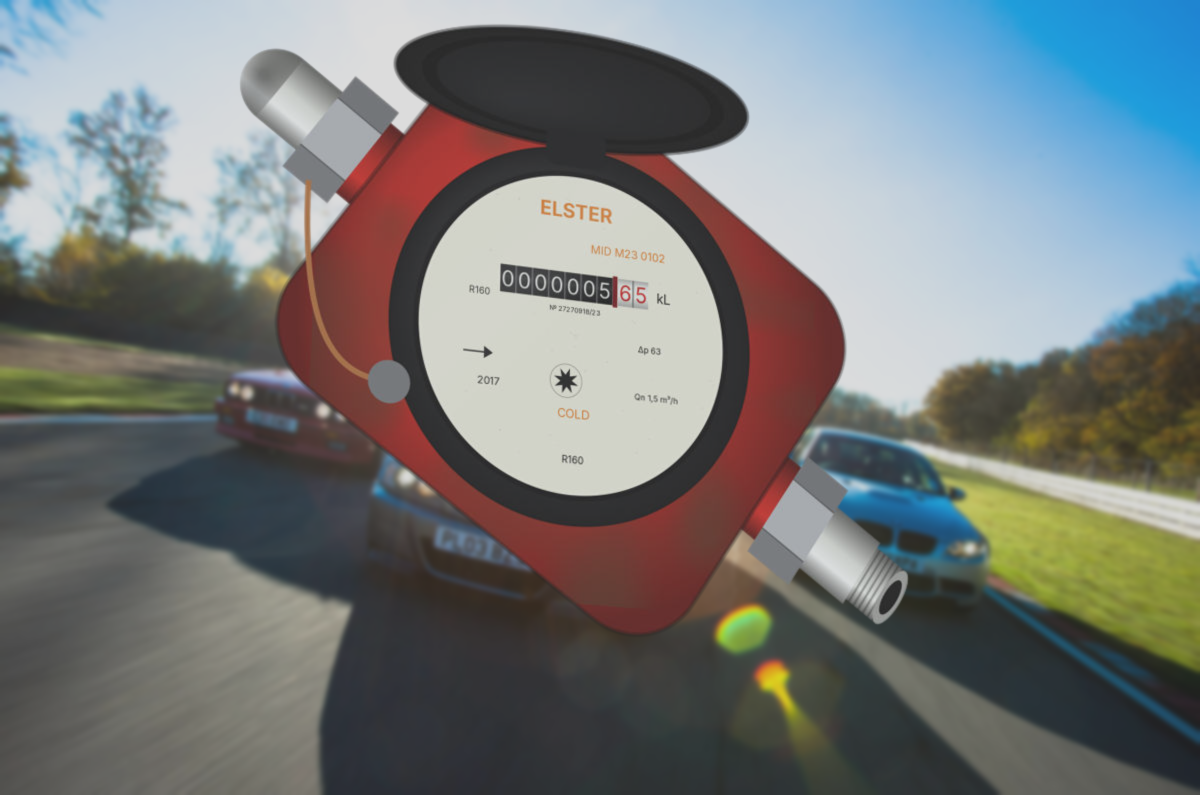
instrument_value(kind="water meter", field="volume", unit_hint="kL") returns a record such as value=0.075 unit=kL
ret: value=5.65 unit=kL
